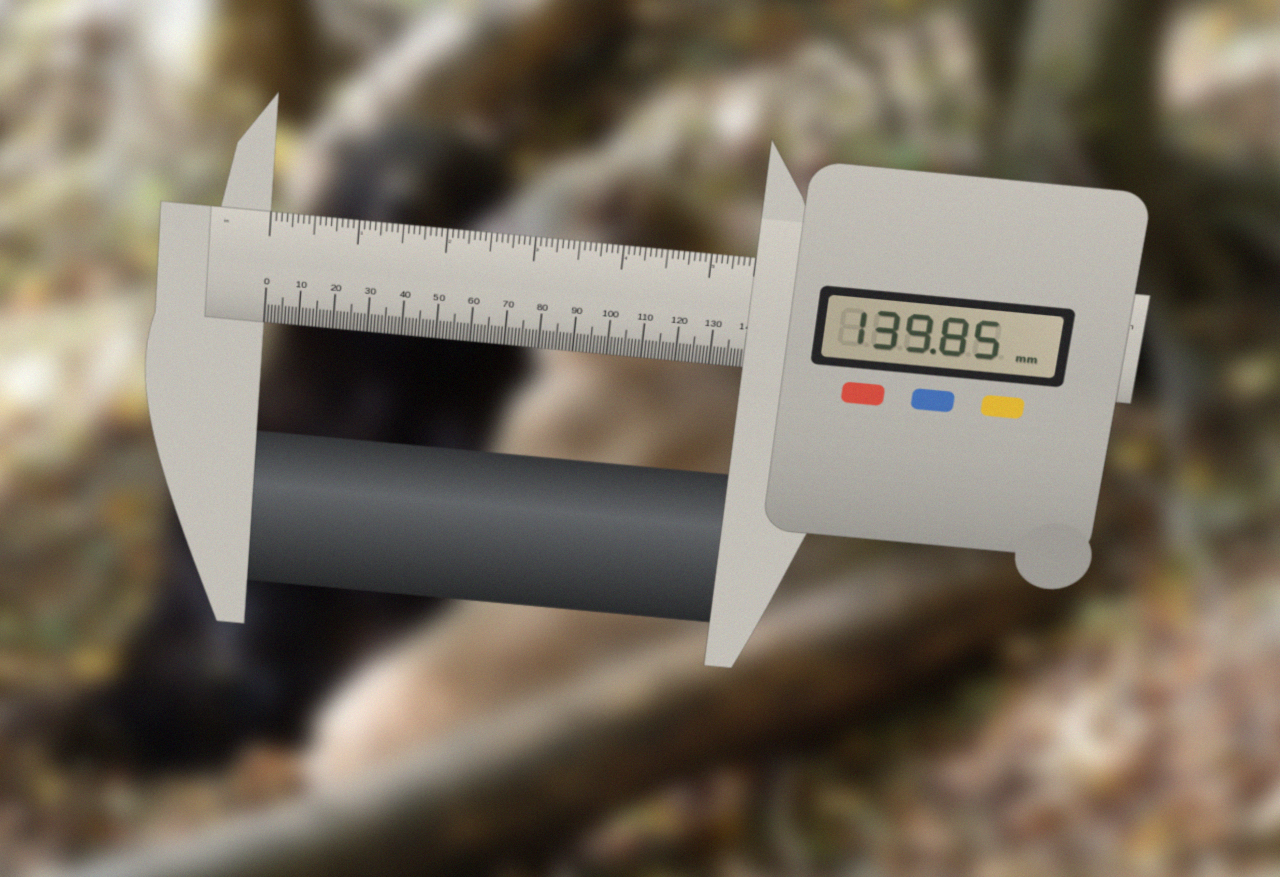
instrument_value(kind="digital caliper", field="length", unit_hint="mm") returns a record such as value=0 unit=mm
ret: value=139.85 unit=mm
